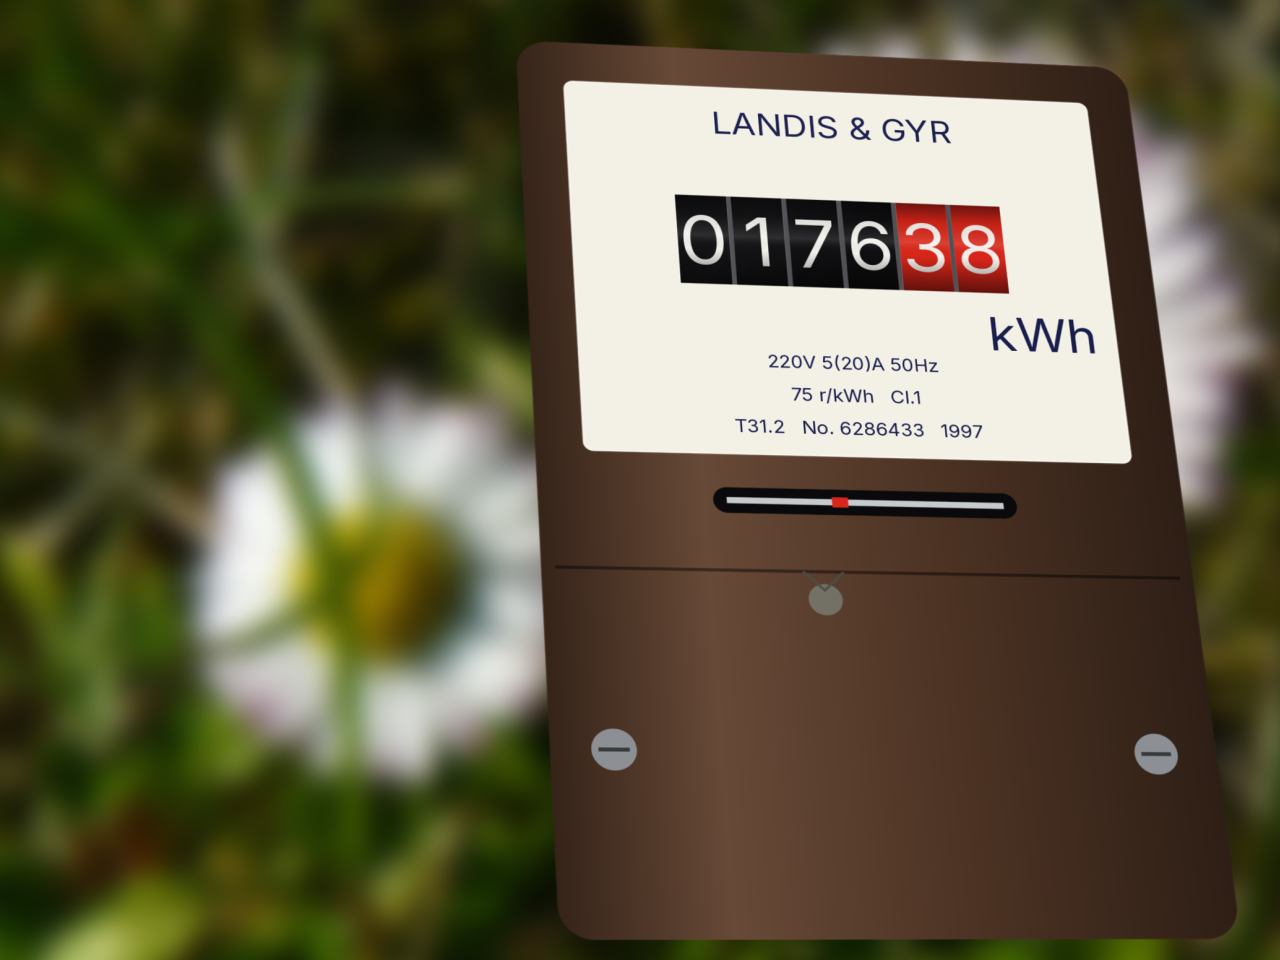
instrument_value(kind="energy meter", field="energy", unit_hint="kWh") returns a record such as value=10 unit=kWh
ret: value=176.38 unit=kWh
